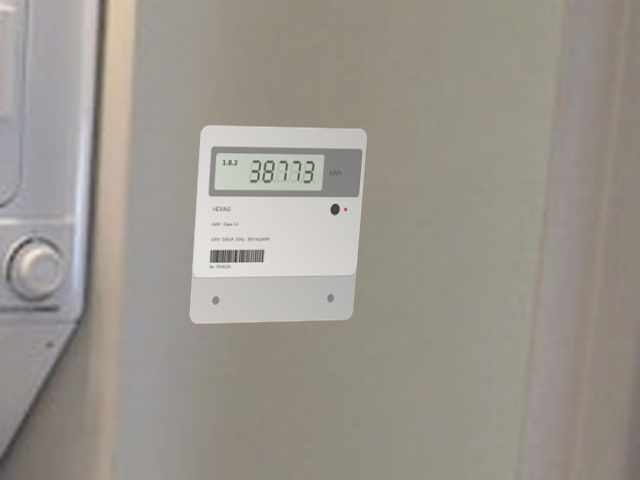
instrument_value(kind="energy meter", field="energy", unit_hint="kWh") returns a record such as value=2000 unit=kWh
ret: value=38773 unit=kWh
